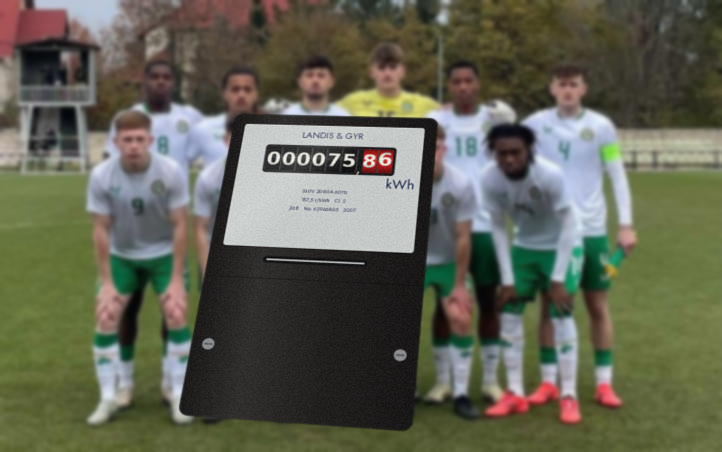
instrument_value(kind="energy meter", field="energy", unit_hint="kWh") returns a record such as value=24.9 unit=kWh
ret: value=75.86 unit=kWh
